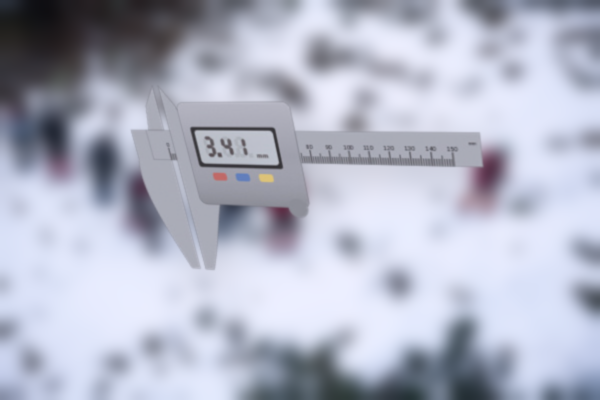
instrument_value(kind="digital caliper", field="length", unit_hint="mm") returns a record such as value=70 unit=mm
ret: value=3.41 unit=mm
